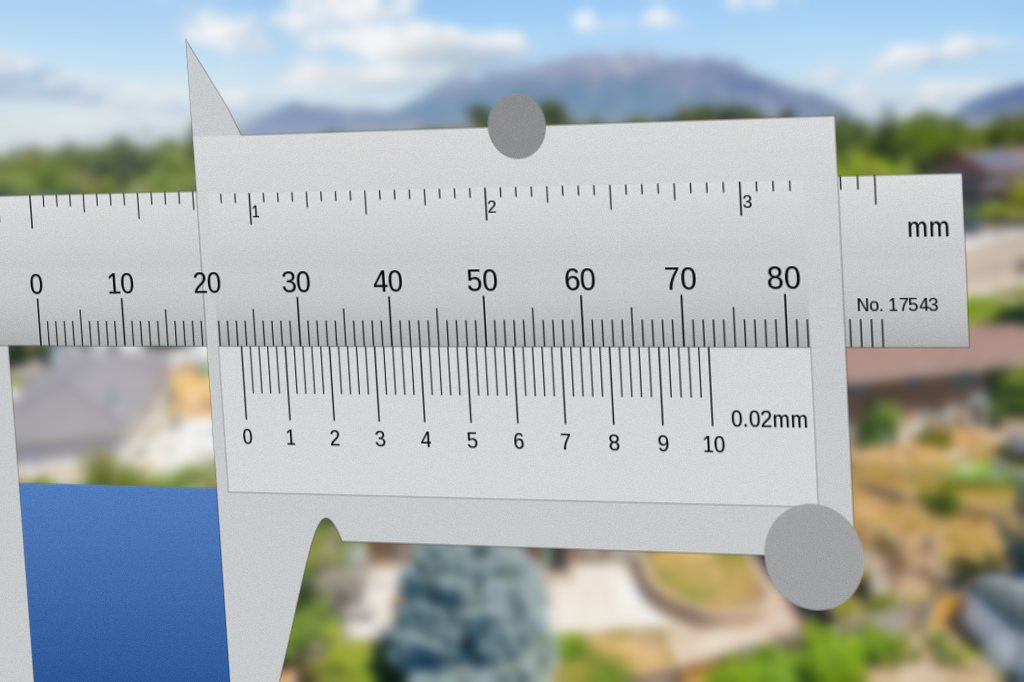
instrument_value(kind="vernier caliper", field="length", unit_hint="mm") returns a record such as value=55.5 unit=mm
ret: value=23.4 unit=mm
